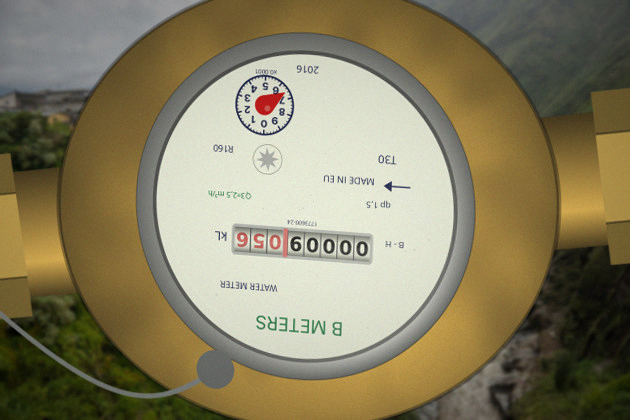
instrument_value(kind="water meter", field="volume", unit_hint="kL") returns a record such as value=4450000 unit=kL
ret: value=9.0566 unit=kL
